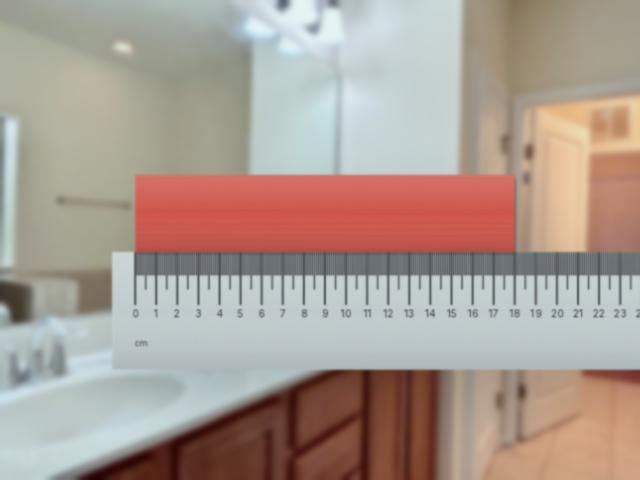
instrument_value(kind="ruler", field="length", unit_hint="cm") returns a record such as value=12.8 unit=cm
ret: value=18 unit=cm
